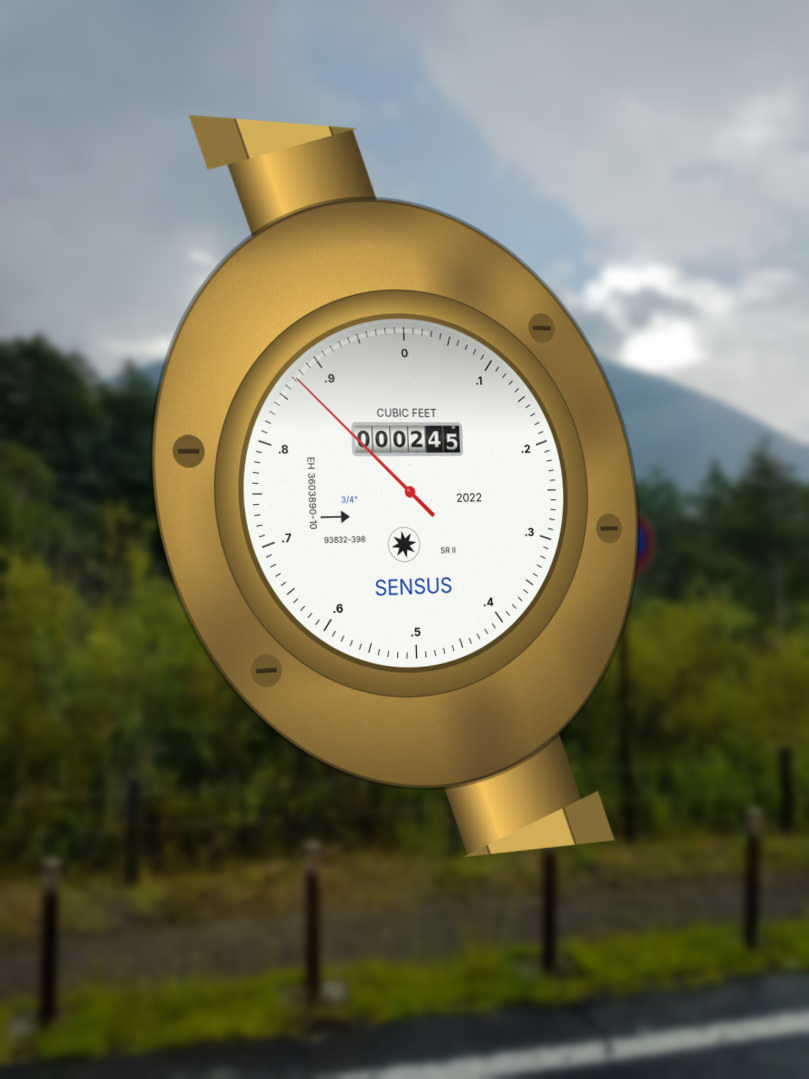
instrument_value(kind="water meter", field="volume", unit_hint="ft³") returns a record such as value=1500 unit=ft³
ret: value=244.87 unit=ft³
